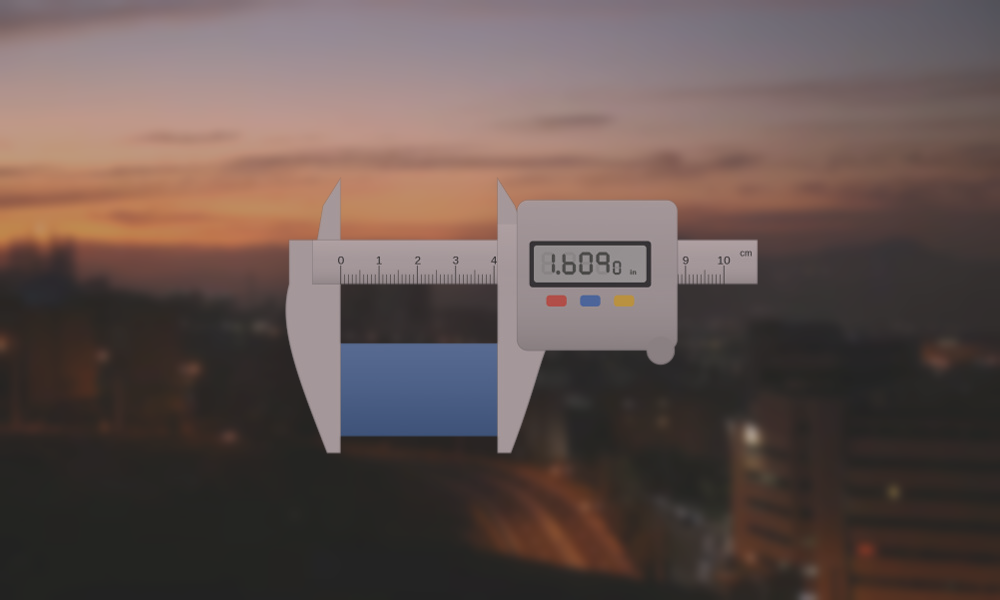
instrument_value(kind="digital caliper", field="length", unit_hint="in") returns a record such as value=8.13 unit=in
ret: value=1.6090 unit=in
